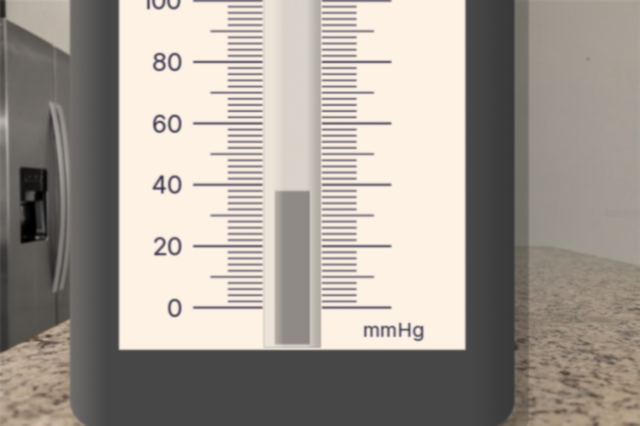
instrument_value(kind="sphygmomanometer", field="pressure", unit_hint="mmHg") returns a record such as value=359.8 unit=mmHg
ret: value=38 unit=mmHg
